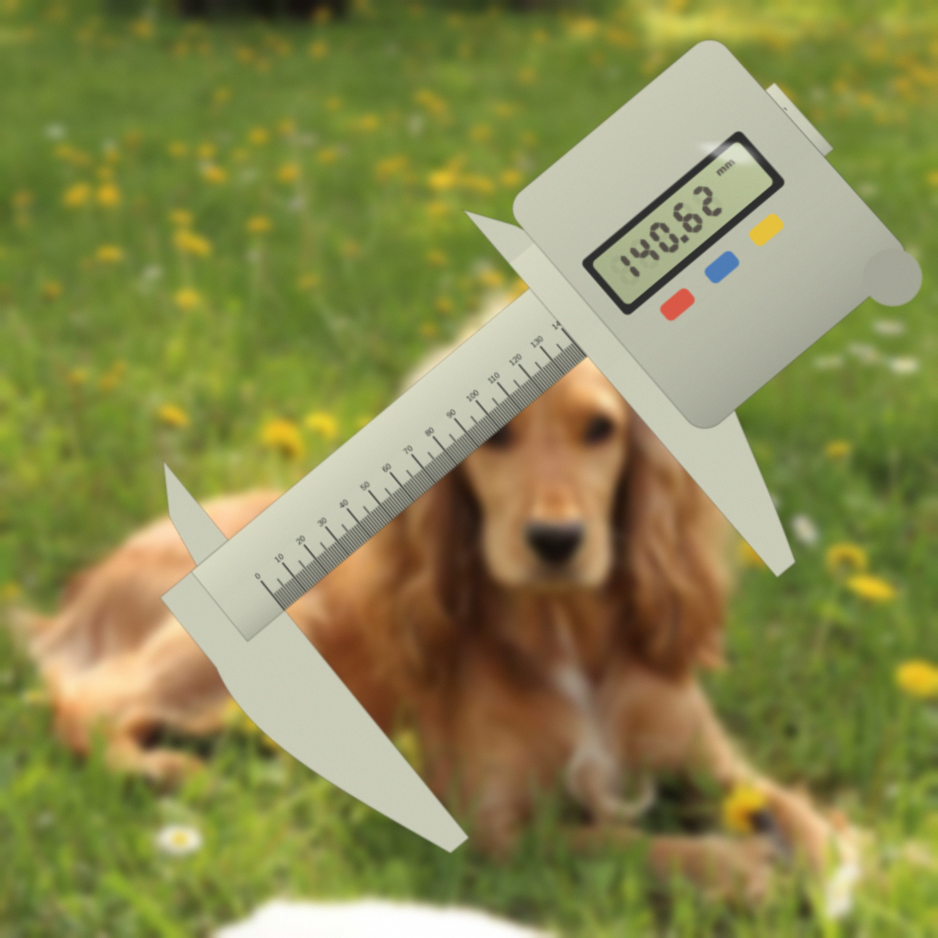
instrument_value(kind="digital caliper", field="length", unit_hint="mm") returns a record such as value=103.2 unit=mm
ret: value=140.62 unit=mm
